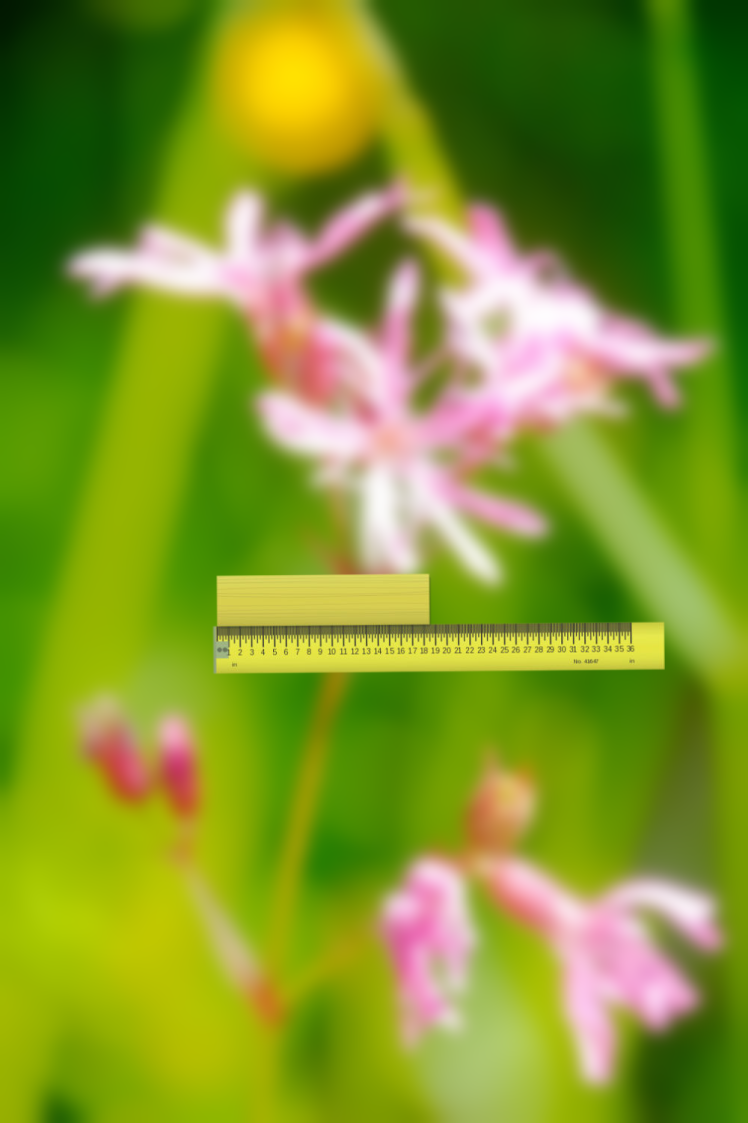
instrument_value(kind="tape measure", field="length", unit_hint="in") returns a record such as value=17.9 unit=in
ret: value=18.5 unit=in
